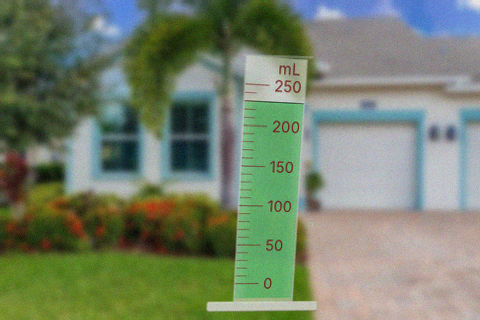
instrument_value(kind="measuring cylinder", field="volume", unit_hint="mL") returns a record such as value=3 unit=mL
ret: value=230 unit=mL
